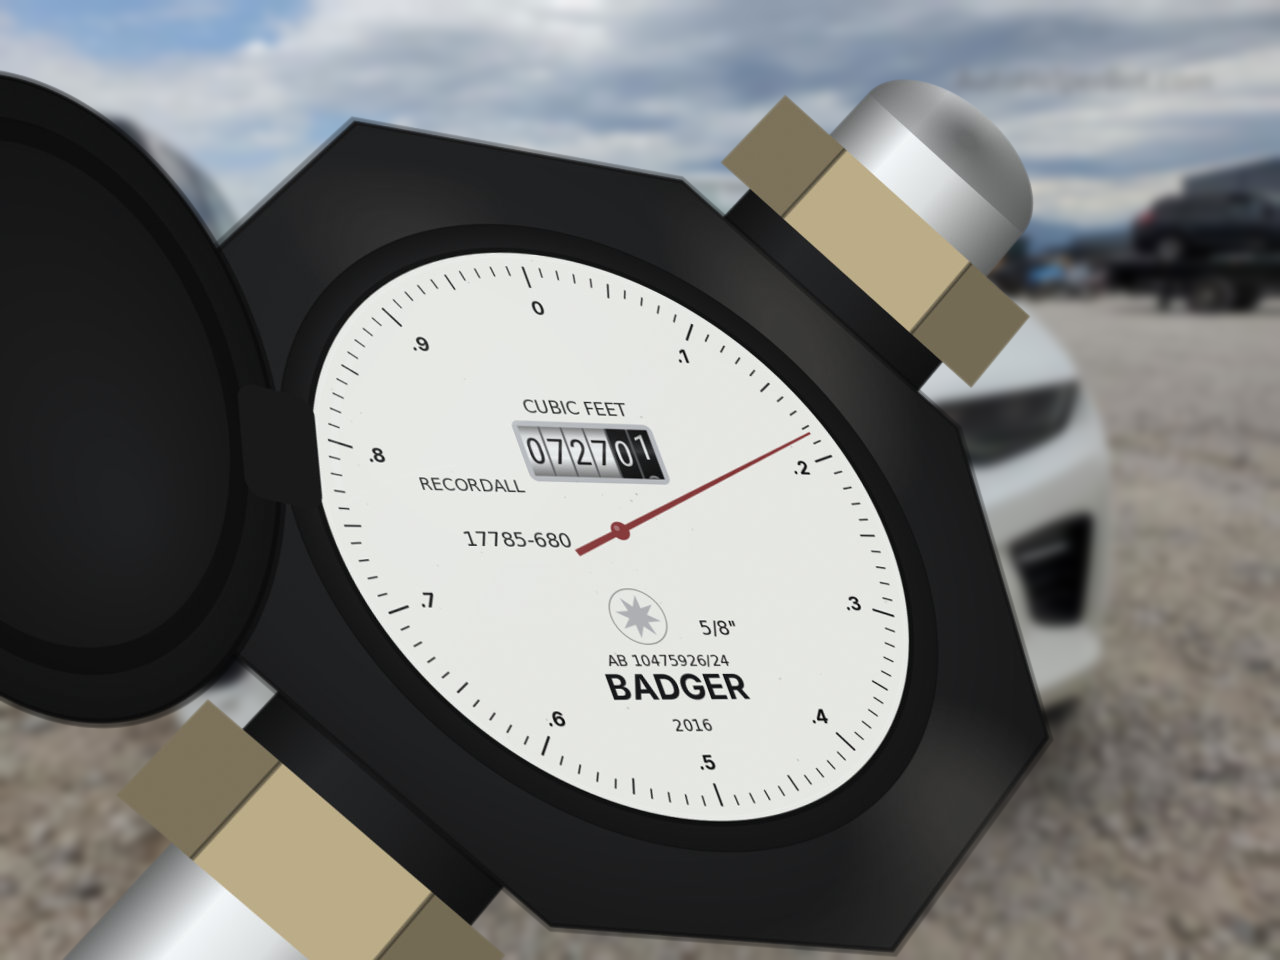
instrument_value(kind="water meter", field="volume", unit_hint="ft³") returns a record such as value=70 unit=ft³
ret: value=72701.18 unit=ft³
